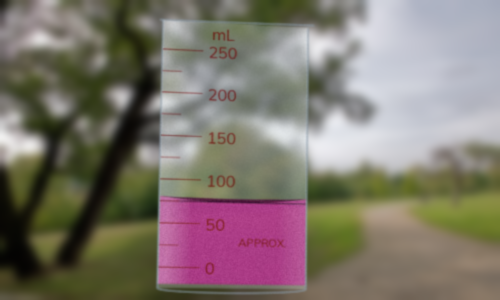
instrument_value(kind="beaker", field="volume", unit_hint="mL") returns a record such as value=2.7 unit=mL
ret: value=75 unit=mL
